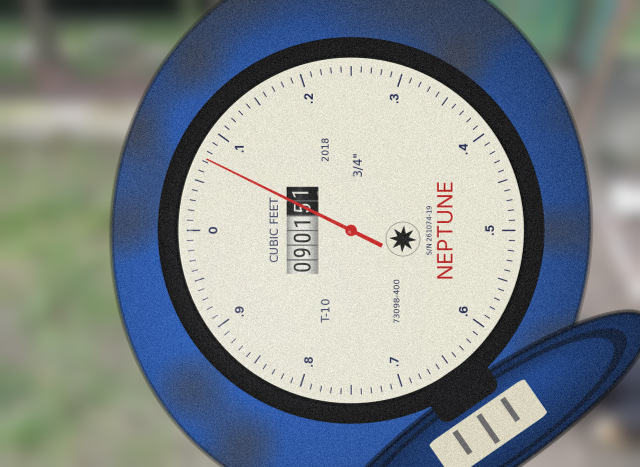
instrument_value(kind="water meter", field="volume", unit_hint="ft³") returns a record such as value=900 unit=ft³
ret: value=90151.07 unit=ft³
